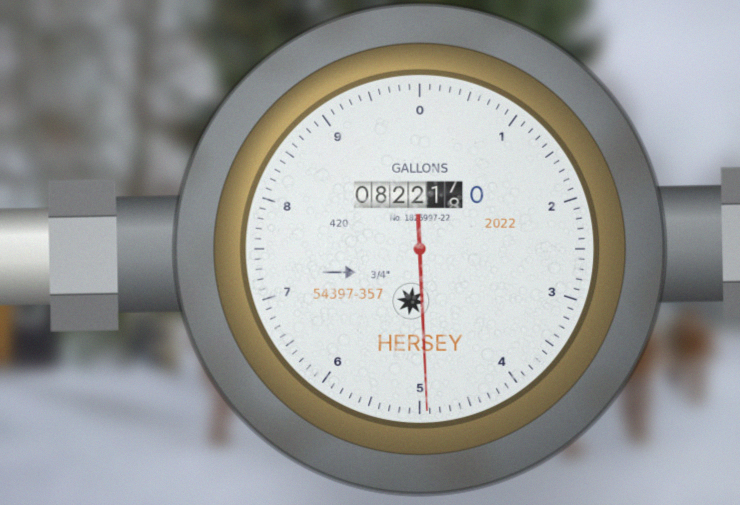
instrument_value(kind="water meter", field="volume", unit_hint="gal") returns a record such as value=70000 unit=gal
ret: value=822174.9 unit=gal
